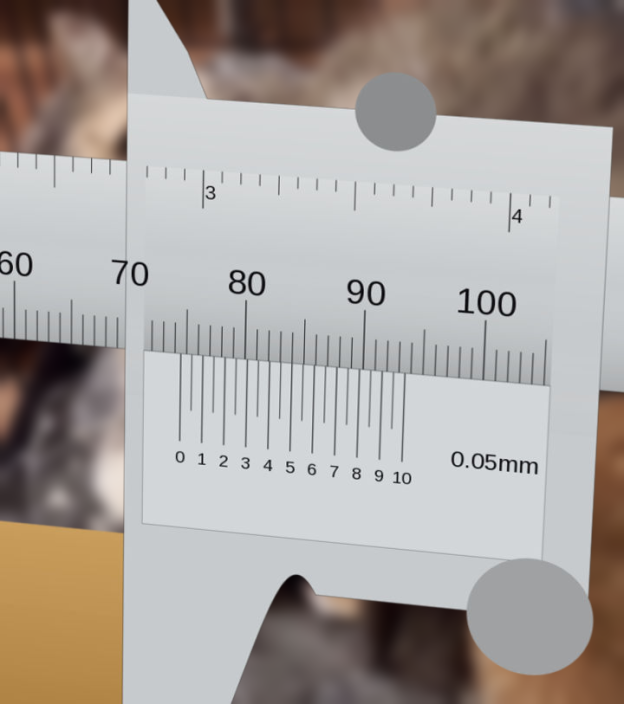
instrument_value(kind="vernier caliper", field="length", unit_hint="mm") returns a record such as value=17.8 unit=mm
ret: value=74.5 unit=mm
